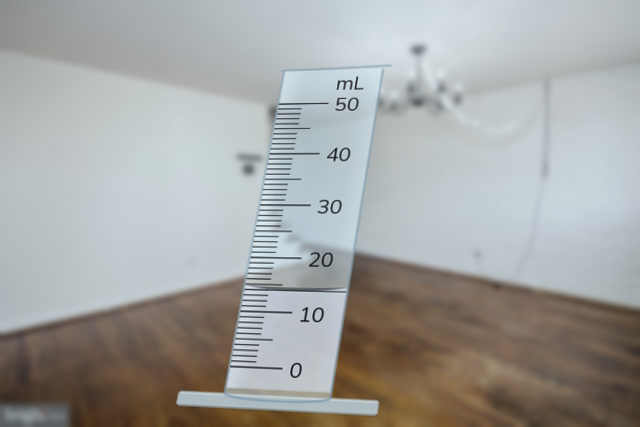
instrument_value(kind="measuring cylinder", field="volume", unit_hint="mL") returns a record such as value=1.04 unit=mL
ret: value=14 unit=mL
